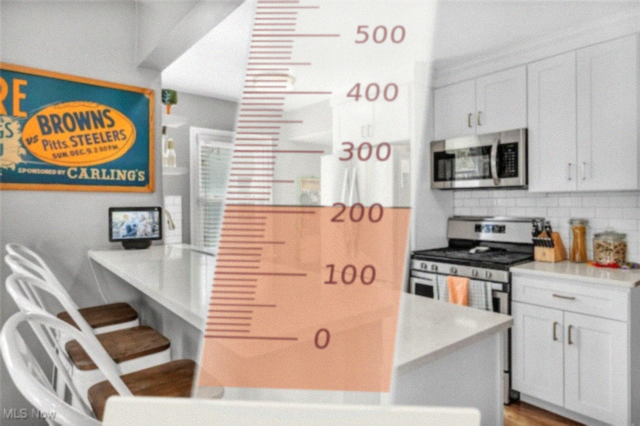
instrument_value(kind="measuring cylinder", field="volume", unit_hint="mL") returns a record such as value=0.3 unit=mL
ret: value=210 unit=mL
